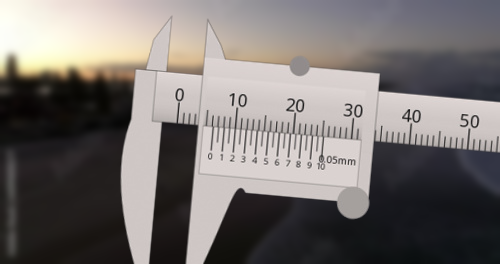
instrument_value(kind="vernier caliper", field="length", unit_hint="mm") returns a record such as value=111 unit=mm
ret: value=6.2 unit=mm
